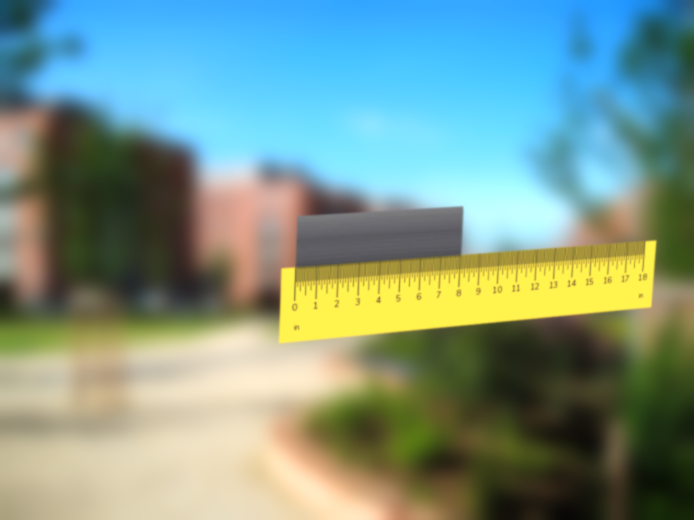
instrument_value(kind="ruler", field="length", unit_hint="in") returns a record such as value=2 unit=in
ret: value=8 unit=in
